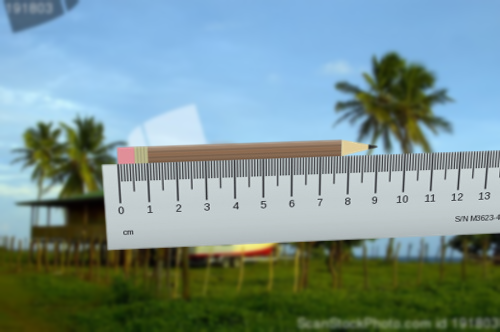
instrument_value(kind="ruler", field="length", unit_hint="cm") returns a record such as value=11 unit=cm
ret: value=9 unit=cm
